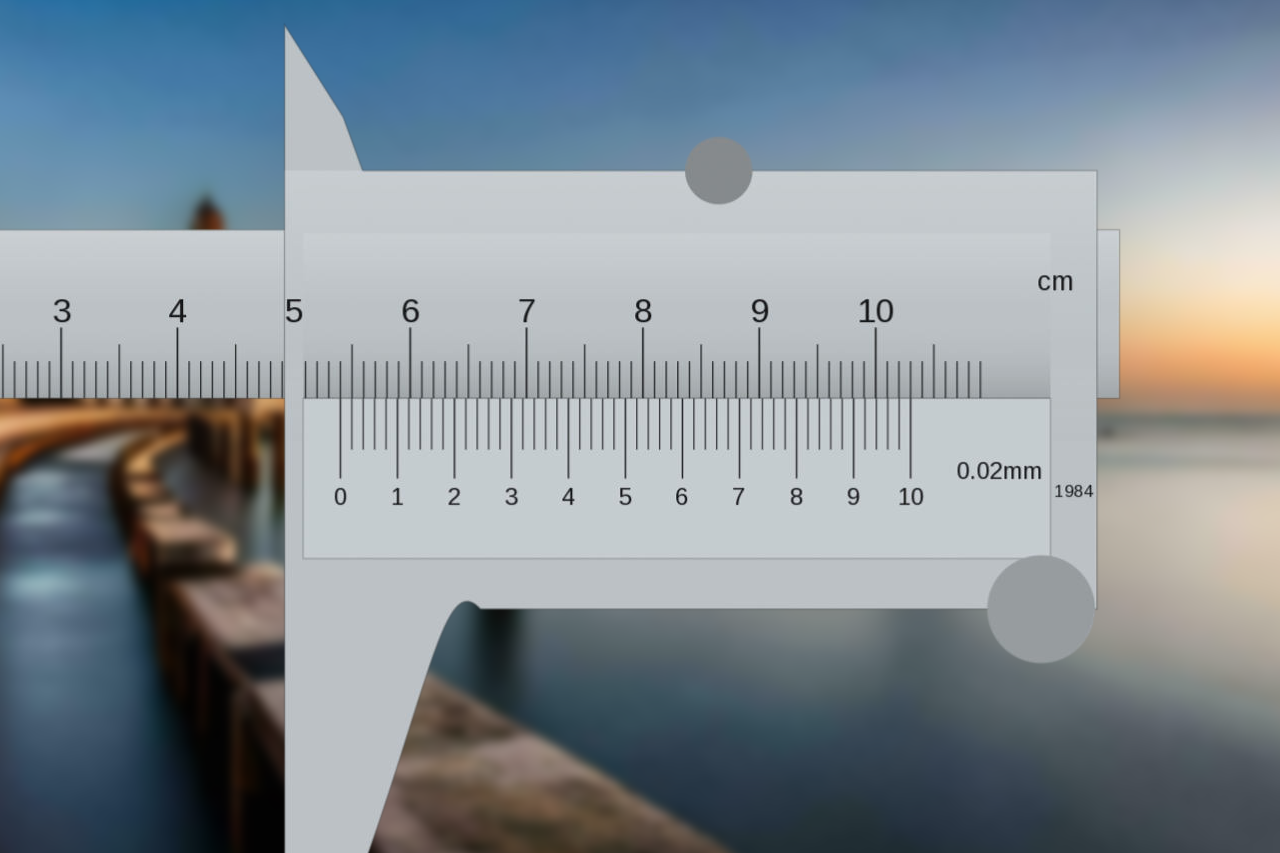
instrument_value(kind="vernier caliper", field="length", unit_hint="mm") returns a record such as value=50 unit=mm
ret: value=54.0 unit=mm
